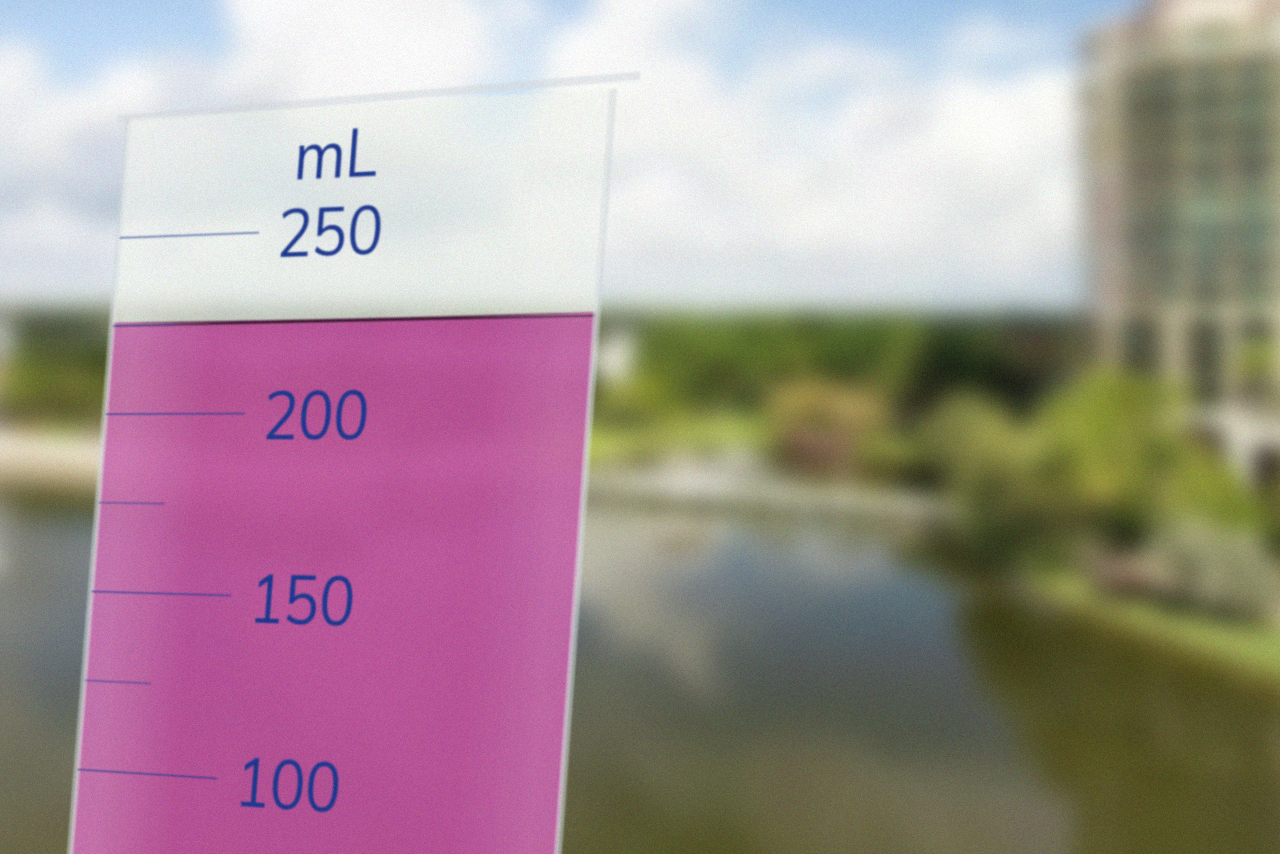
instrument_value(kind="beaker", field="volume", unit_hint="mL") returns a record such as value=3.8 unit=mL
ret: value=225 unit=mL
